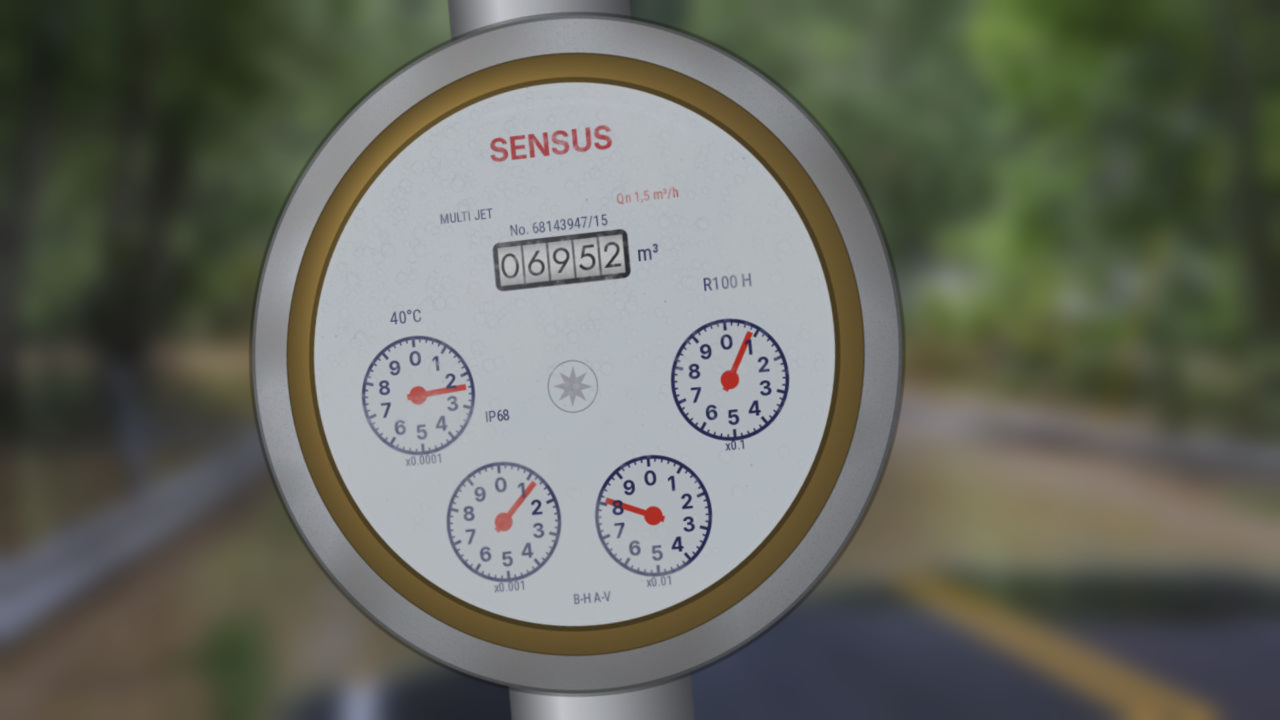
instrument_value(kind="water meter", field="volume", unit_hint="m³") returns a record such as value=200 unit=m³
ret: value=6952.0812 unit=m³
